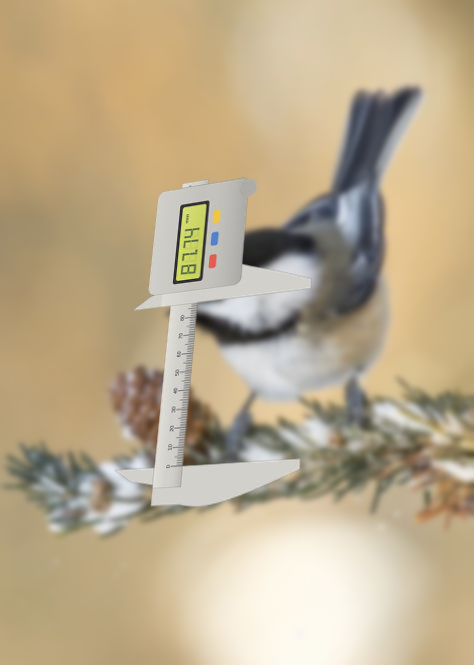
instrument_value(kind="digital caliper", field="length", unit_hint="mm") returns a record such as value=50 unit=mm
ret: value=87.74 unit=mm
